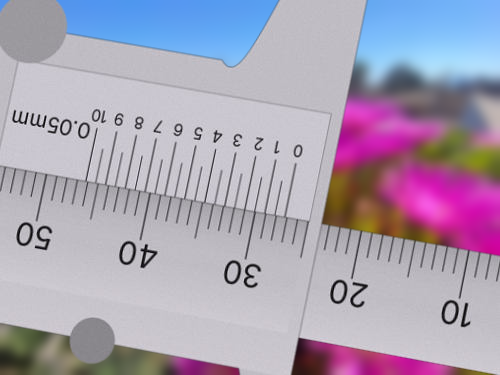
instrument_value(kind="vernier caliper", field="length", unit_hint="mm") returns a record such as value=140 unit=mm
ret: value=27.2 unit=mm
